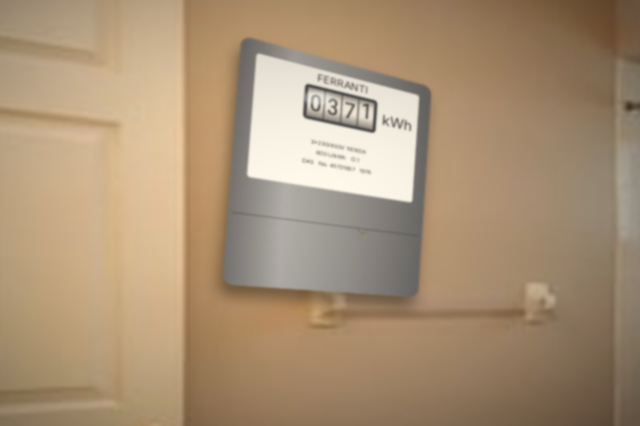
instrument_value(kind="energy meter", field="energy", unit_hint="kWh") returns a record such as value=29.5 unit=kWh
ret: value=371 unit=kWh
